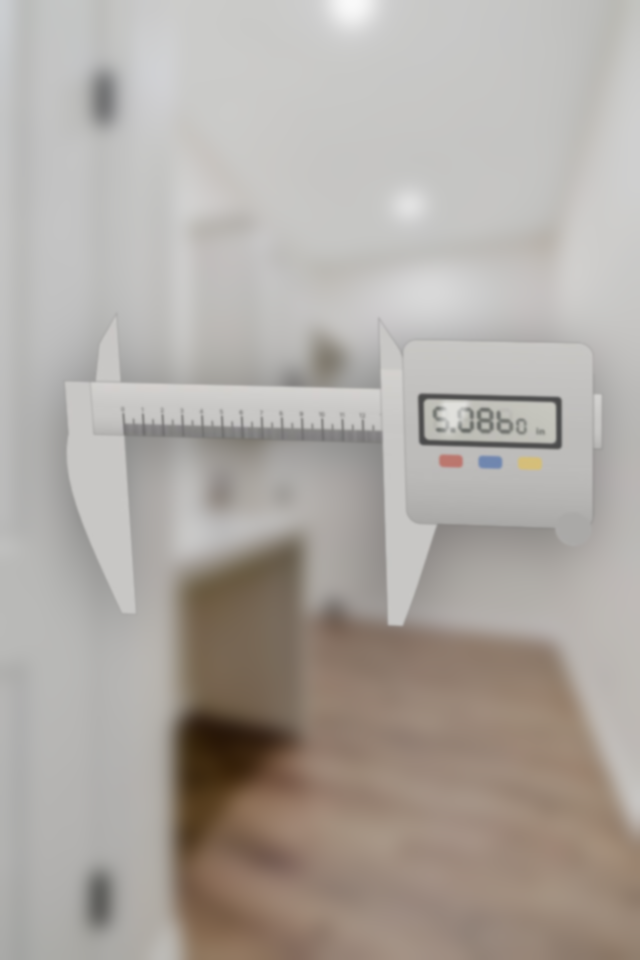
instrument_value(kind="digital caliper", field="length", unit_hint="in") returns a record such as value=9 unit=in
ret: value=5.0860 unit=in
